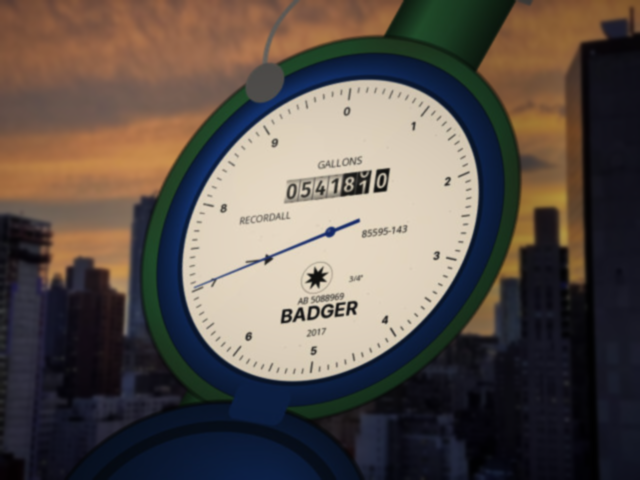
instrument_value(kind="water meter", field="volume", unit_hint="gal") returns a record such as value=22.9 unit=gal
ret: value=541807.0 unit=gal
